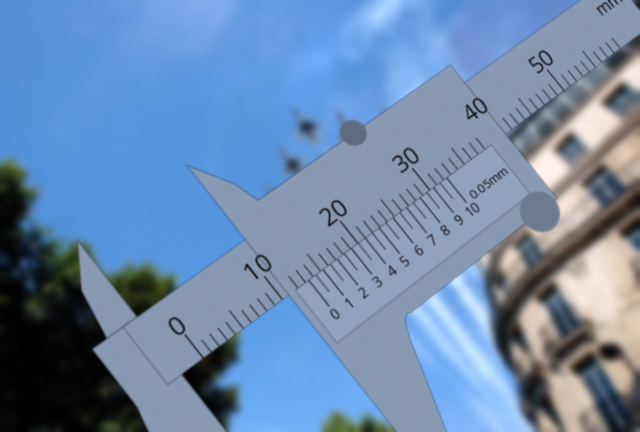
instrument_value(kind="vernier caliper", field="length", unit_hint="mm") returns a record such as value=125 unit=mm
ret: value=13.4 unit=mm
